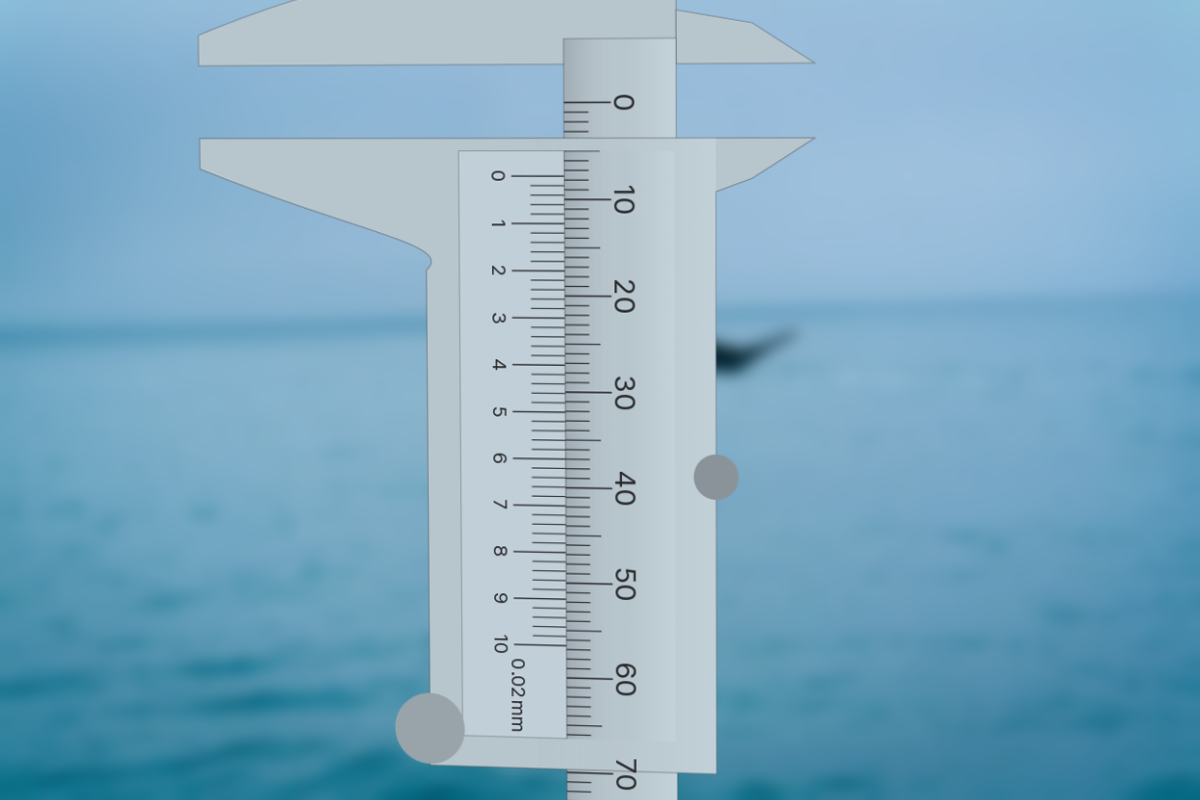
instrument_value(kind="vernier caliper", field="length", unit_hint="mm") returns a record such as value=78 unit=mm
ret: value=7.6 unit=mm
